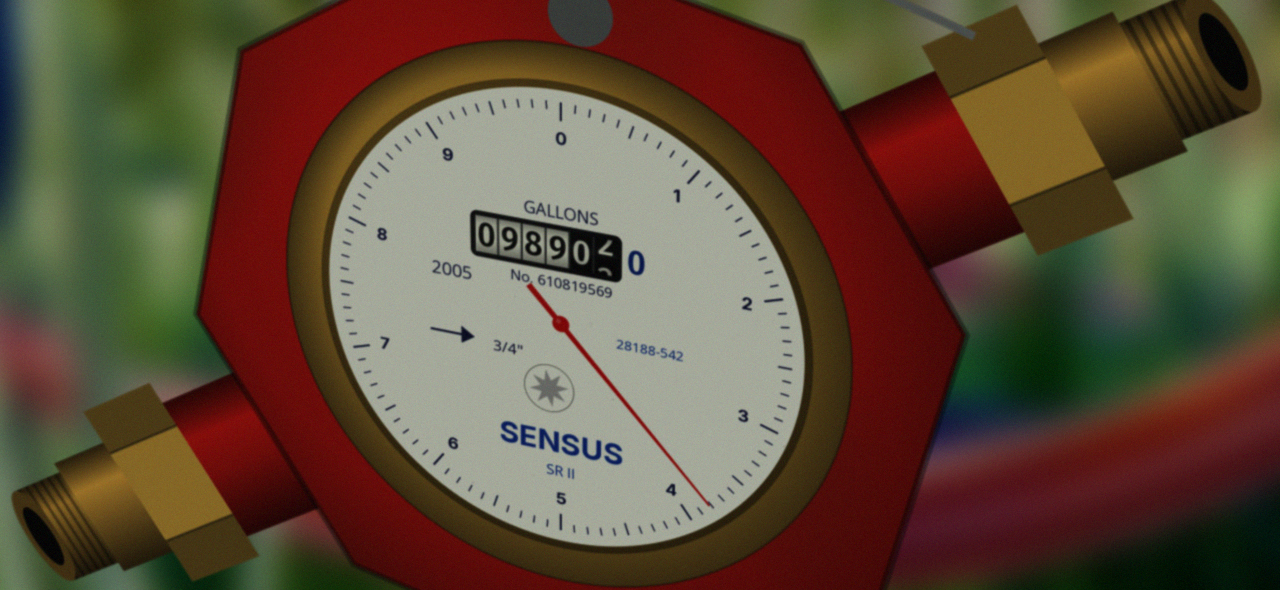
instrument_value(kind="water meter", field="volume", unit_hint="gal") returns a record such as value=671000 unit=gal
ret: value=989023.8 unit=gal
